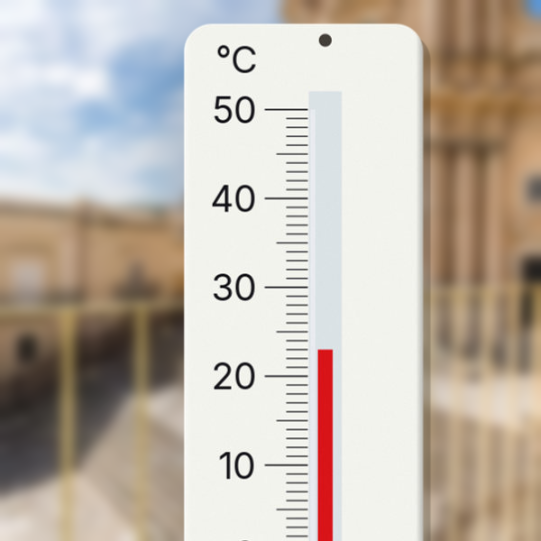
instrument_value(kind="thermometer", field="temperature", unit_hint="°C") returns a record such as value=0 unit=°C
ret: value=23 unit=°C
